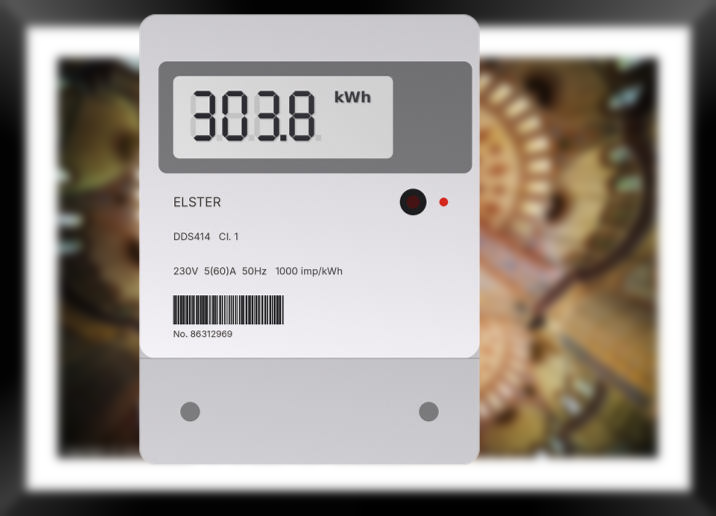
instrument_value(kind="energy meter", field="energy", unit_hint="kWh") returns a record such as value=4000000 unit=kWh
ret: value=303.8 unit=kWh
